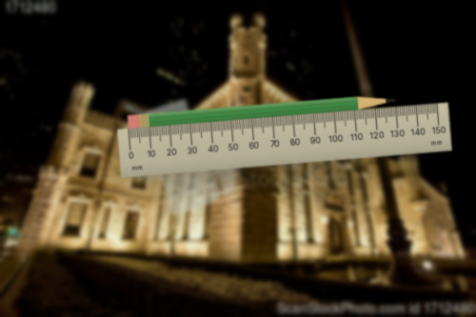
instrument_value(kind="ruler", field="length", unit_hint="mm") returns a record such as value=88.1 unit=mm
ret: value=130 unit=mm
